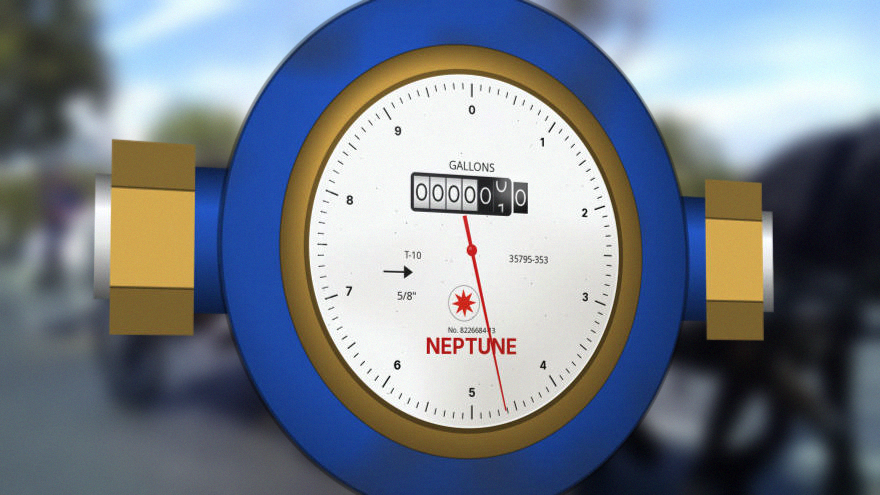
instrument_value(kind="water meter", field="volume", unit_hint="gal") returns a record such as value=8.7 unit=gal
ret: value=4.6 unit=gal
